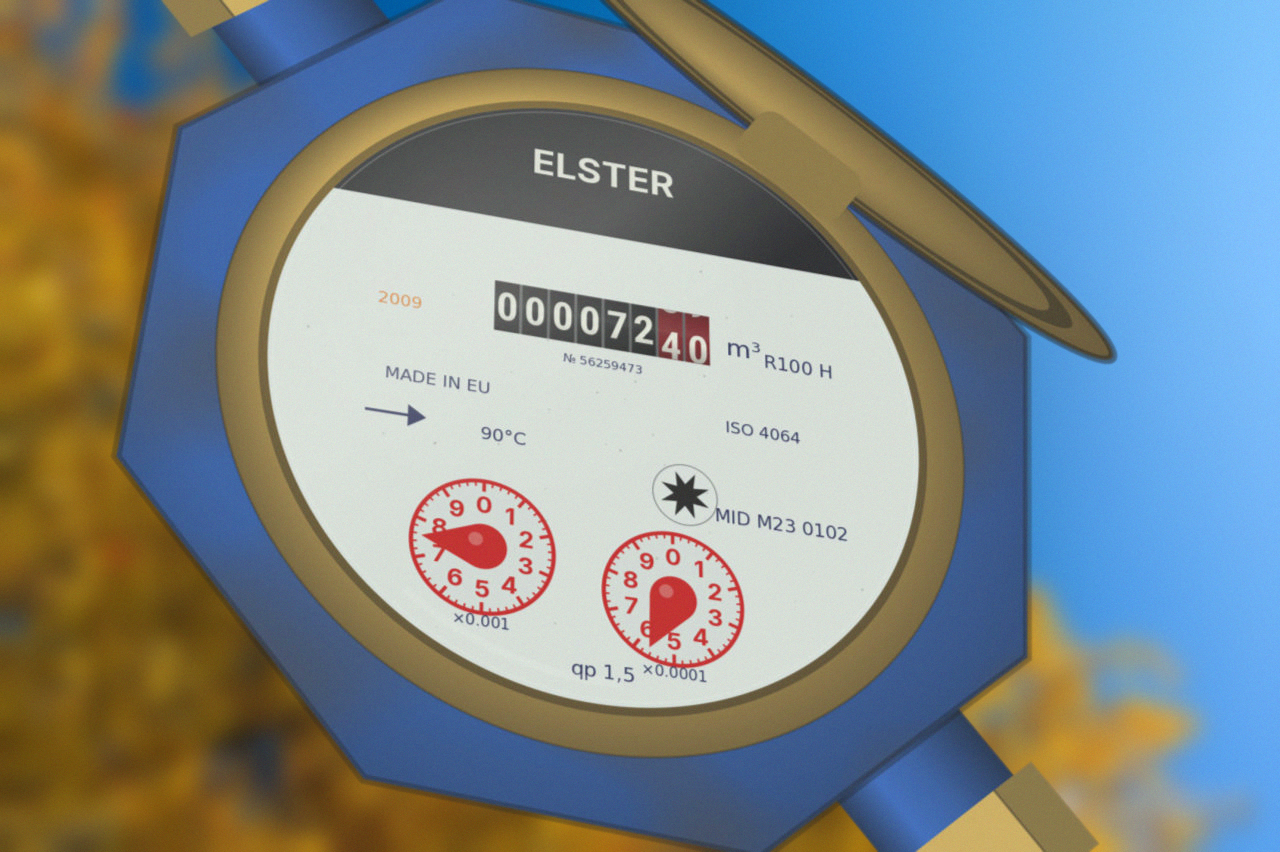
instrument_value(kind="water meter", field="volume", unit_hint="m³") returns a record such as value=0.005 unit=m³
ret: value=72.3975 unit=m³
